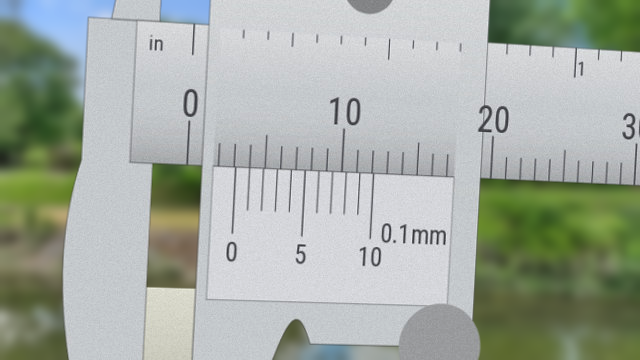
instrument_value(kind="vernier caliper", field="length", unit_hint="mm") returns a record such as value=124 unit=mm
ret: value=3.1 unit=mm
